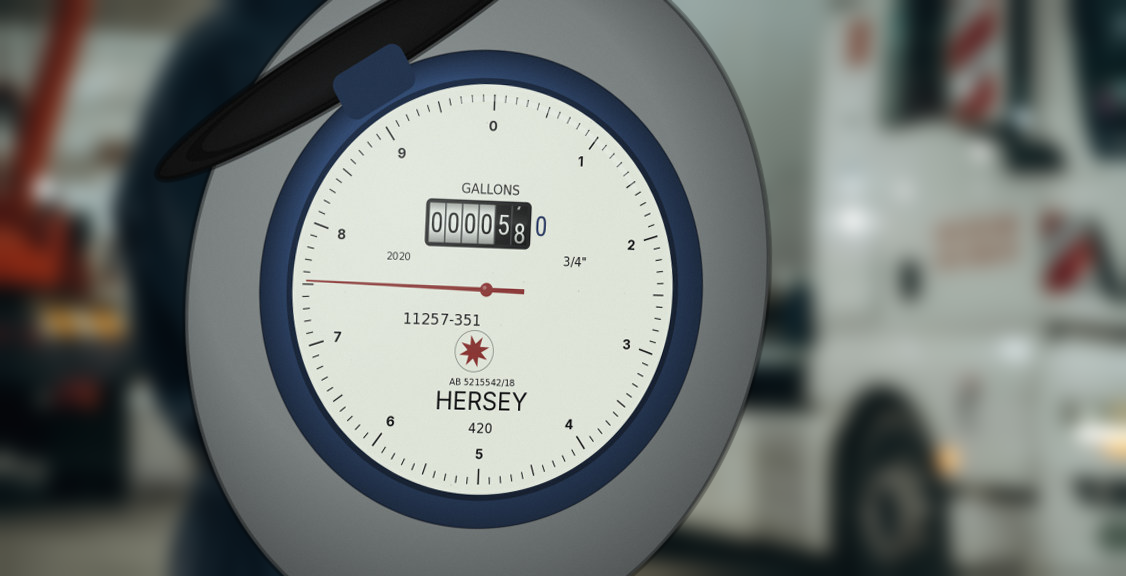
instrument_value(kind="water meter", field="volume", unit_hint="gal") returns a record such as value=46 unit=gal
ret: value=577.5 unit=gal
